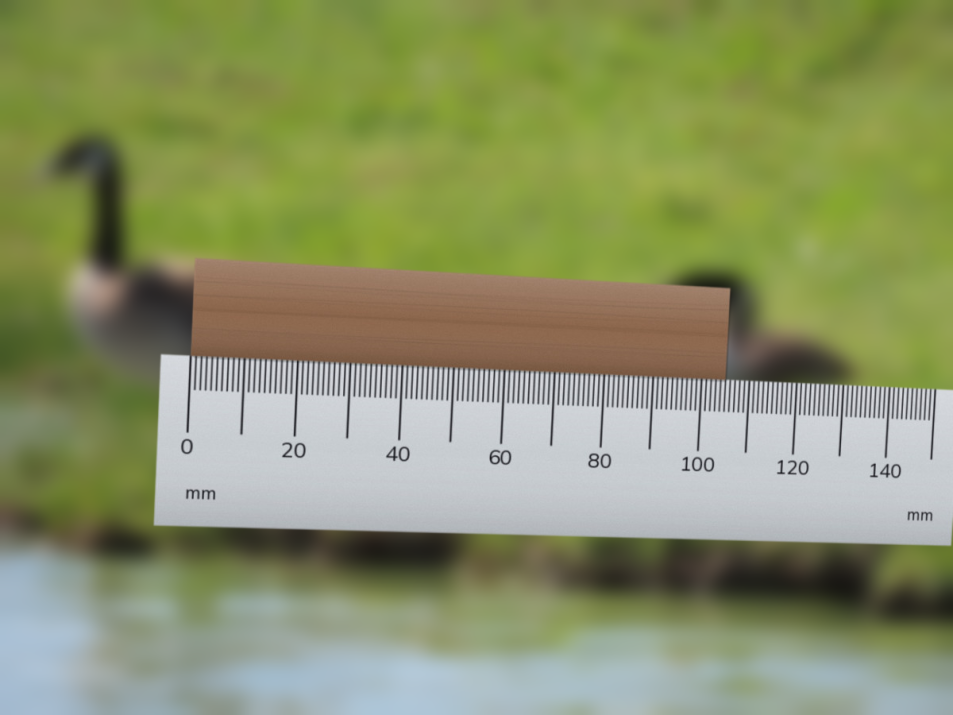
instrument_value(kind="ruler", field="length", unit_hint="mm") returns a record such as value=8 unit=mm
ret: value=105 unit=mm
